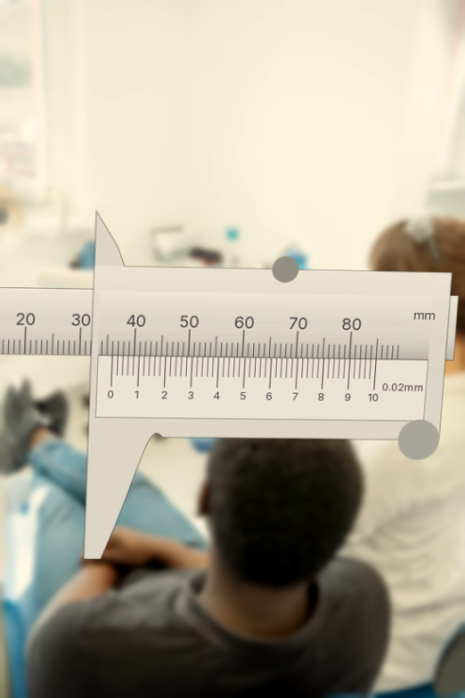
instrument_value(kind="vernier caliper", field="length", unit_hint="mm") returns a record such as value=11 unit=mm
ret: value=36.0 unit=mm
